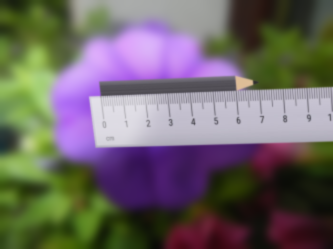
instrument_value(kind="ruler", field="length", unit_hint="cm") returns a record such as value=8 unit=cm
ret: value=7 unit=cm
